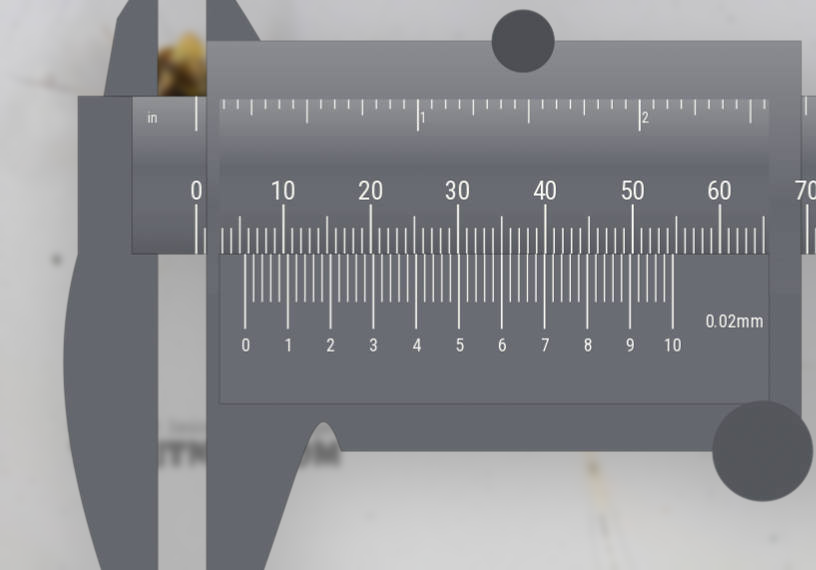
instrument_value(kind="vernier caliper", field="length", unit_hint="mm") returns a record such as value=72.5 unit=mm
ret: value=5.6 unit=mm
